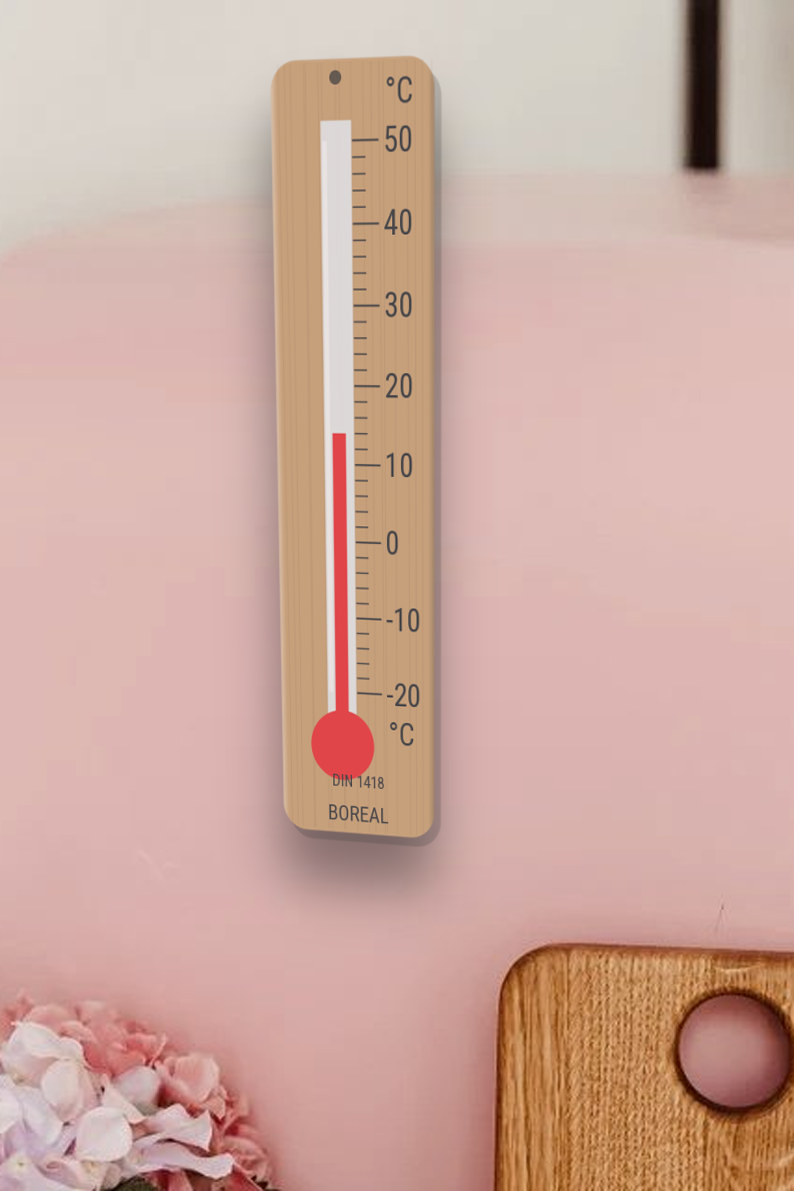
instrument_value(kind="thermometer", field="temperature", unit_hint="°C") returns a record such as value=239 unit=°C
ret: value=14 unit=°C
